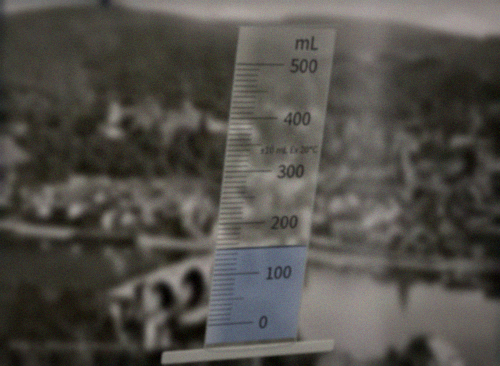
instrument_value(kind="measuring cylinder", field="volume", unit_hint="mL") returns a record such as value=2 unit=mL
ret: value=150 unit=mL
